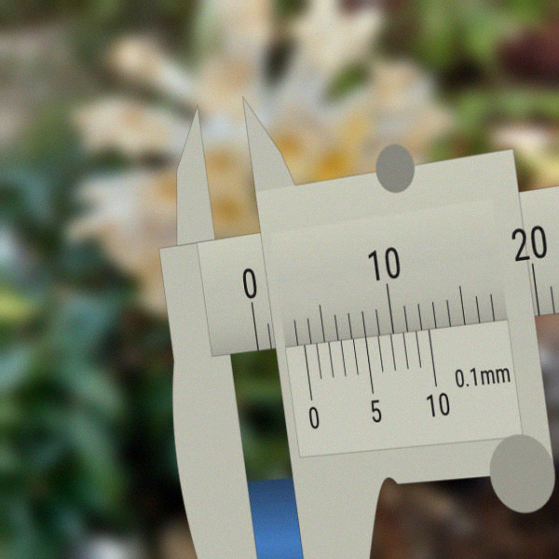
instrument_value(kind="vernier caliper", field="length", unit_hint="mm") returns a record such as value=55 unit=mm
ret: value=3.5 unit=mm
